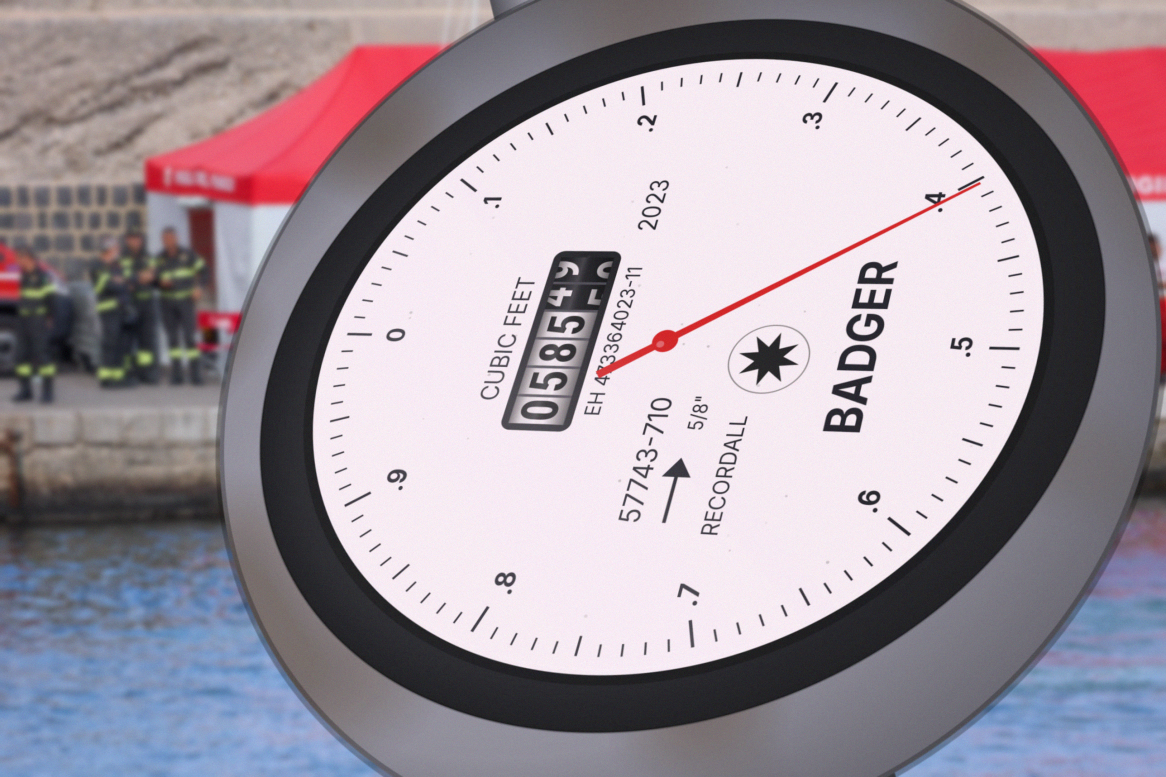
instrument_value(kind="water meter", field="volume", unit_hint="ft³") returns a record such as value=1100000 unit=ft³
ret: value=58549.40 unit=ft³
